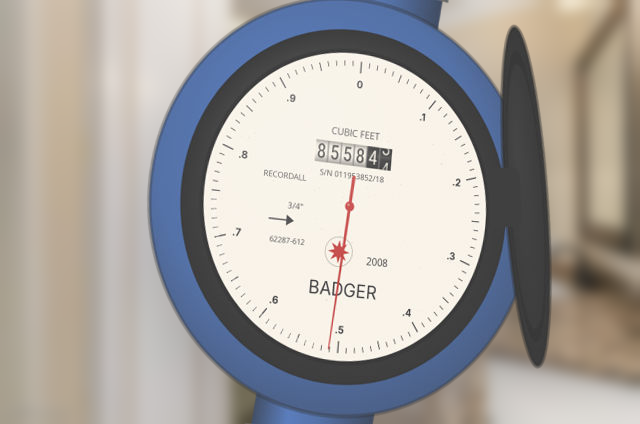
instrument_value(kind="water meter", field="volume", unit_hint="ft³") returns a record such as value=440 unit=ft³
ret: value=855843.51 unit=ft³
